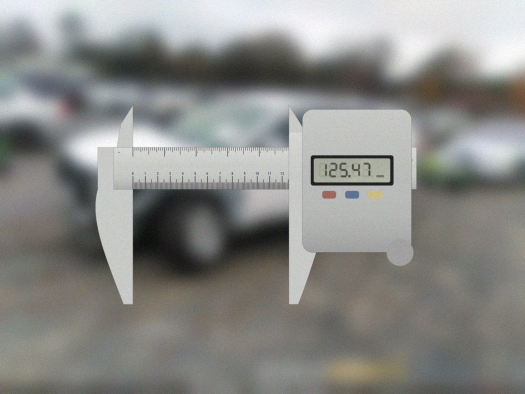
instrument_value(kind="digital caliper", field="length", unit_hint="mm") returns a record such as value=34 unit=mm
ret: value=125.47 unit=mm
